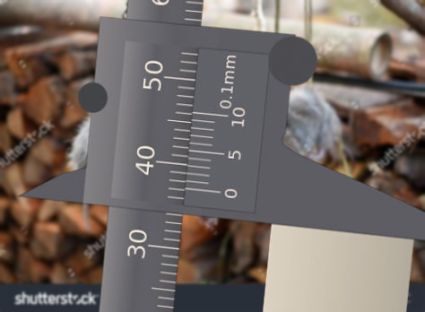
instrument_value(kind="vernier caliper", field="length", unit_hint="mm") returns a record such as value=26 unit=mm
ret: value=37.2 unit=mm
